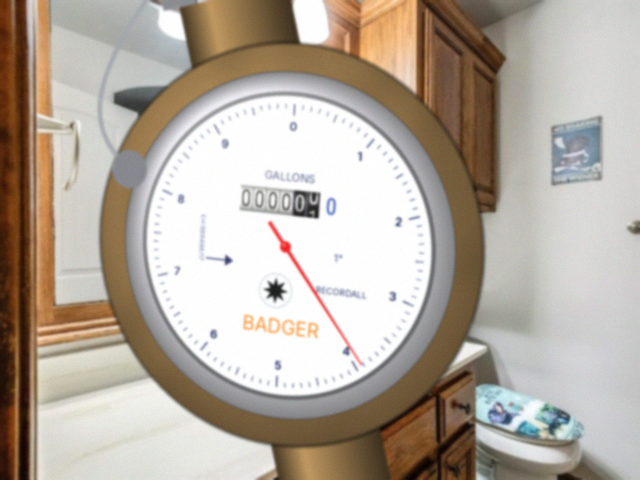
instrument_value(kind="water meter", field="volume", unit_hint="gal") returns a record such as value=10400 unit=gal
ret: value=3.9 unit=gal
